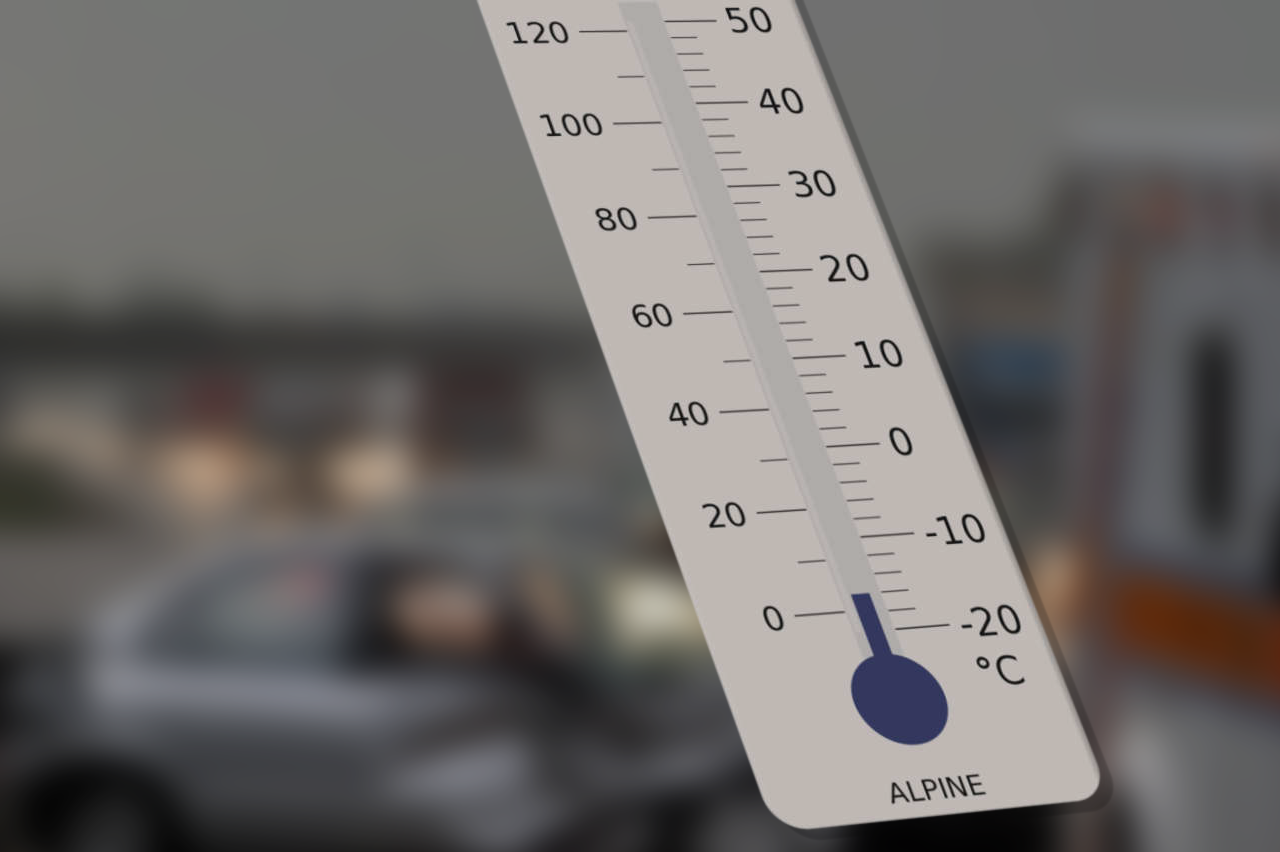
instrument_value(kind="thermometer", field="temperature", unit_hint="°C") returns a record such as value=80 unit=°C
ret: value=-16 unit=°C
